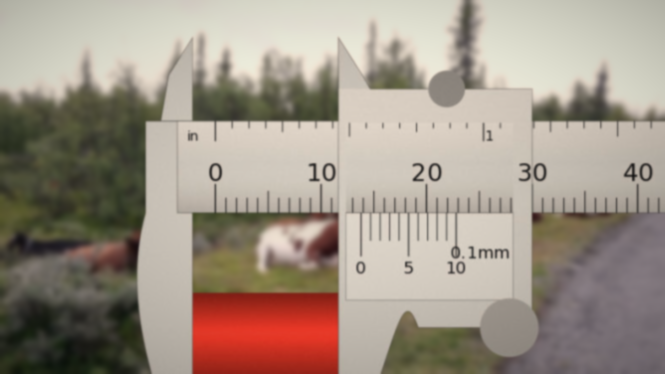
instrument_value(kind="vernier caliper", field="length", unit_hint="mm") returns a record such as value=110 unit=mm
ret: value=13.8 unit=mm
